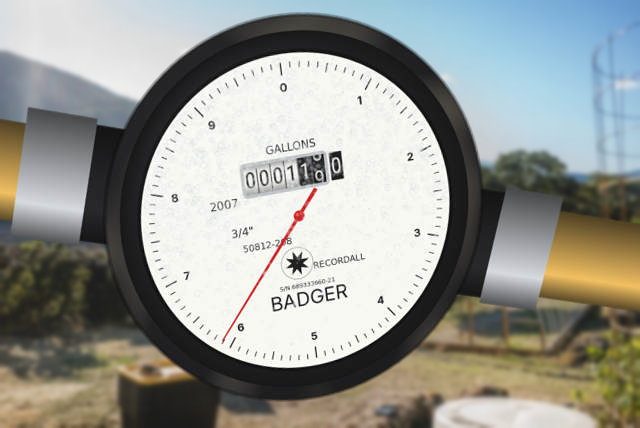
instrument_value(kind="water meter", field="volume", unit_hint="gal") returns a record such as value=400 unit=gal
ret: value=1186.1 unit=gal
